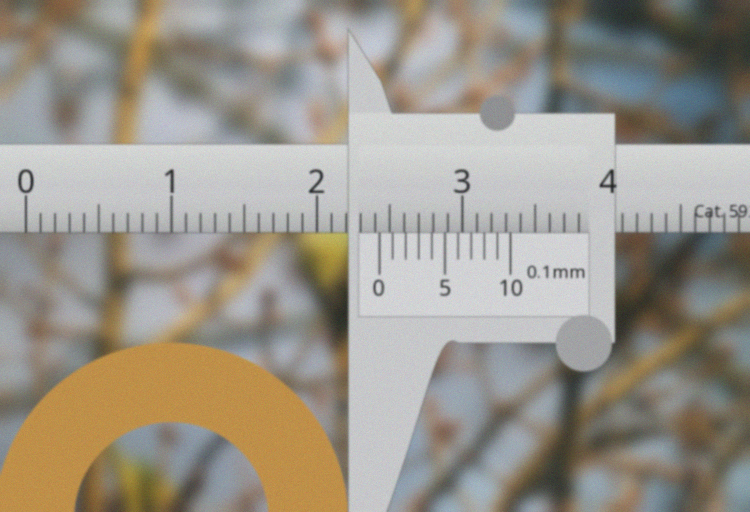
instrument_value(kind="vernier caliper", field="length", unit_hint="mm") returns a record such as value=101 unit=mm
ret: value=24.3 unit=mm
